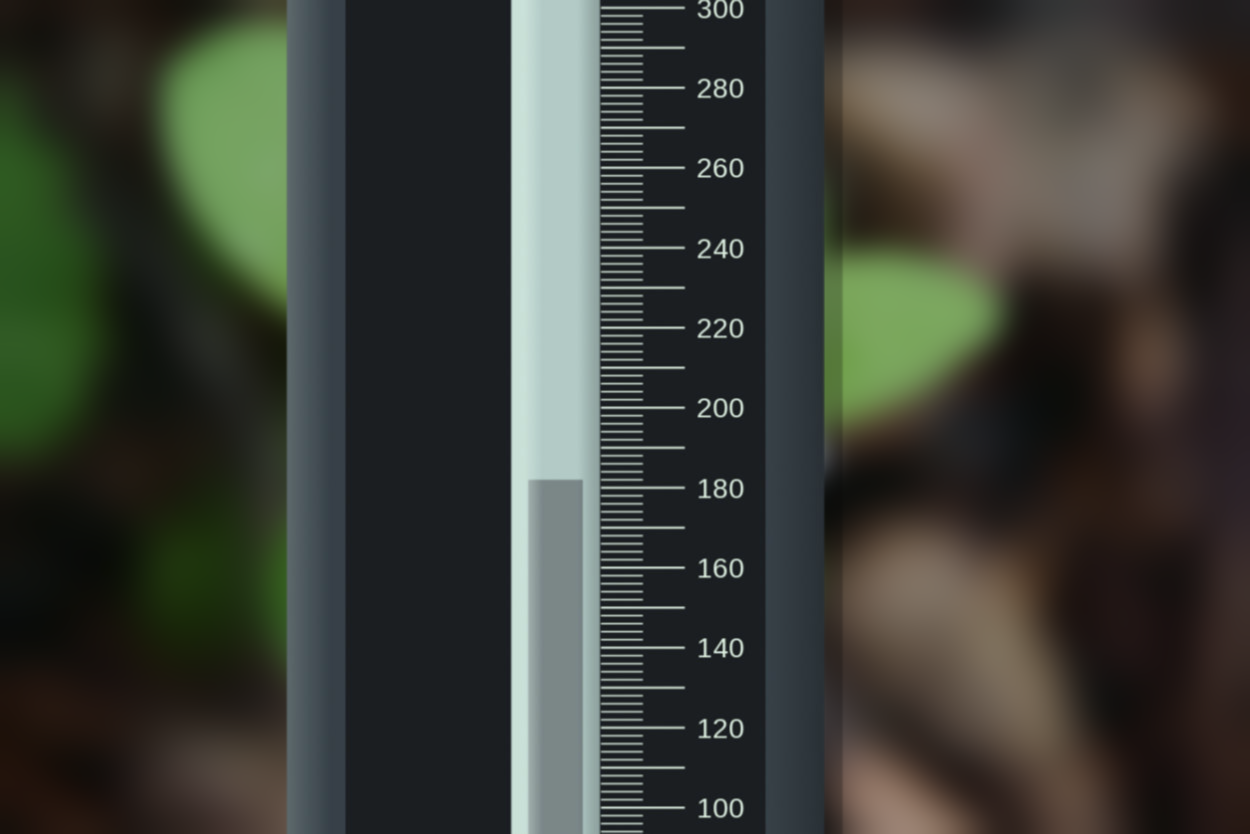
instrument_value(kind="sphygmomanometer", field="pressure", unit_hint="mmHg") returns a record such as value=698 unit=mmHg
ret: value=182 unit=mmHg
